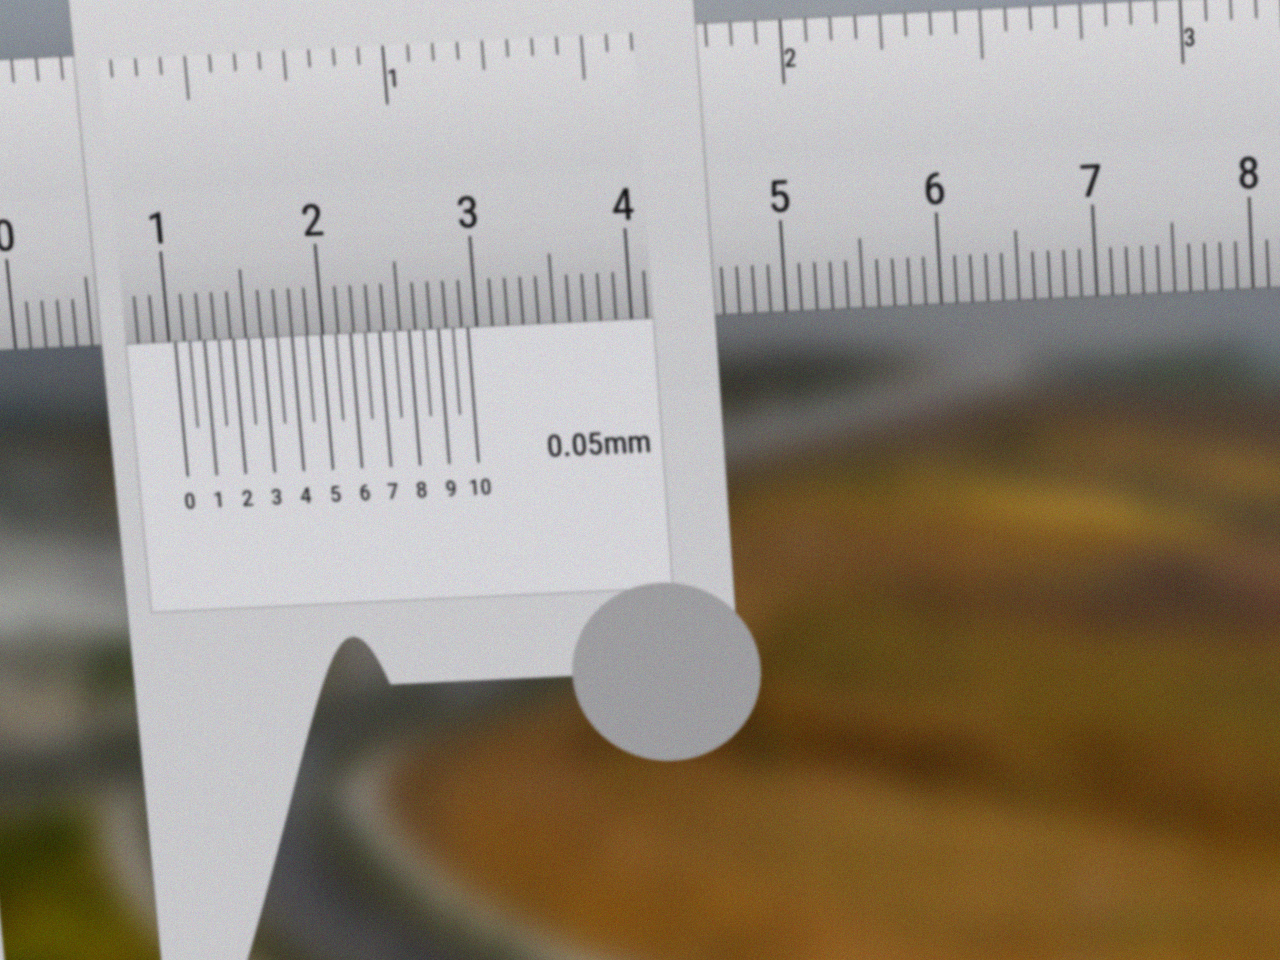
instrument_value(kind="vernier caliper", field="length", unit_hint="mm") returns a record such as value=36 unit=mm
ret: value=10.4 unit=mm
